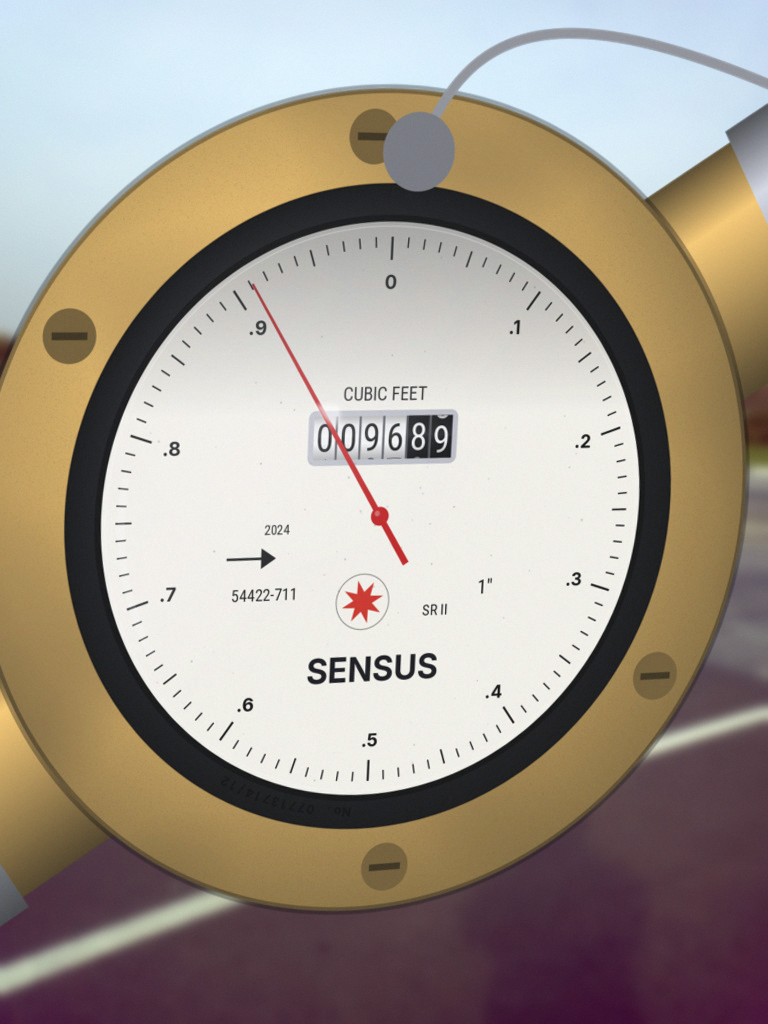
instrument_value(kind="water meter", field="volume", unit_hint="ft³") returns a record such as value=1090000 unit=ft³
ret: value=9688.91 unit=ft³
